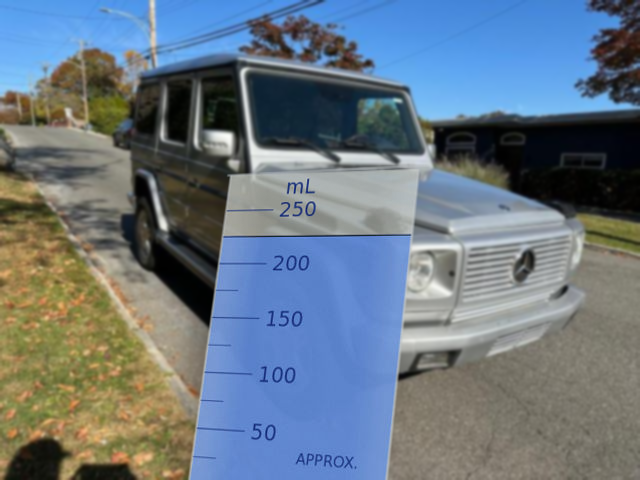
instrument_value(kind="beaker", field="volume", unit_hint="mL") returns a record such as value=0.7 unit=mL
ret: value=225 unit=mL
